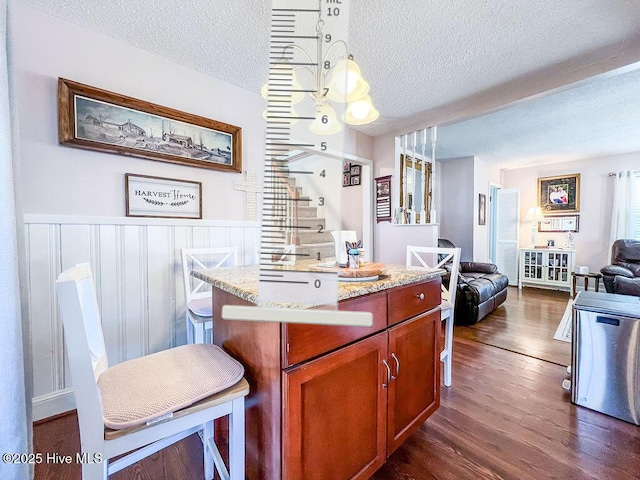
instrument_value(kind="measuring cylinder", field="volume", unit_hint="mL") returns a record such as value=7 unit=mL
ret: value=0.4 unit=mL
